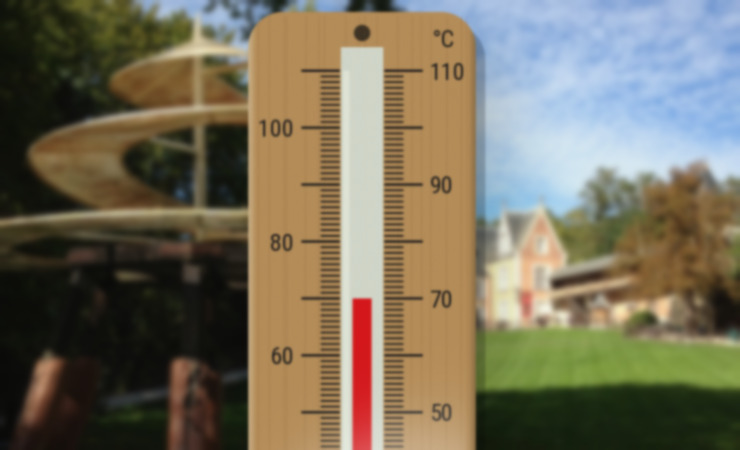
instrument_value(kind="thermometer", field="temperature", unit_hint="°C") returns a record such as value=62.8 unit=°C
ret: value=70 unit=°C
